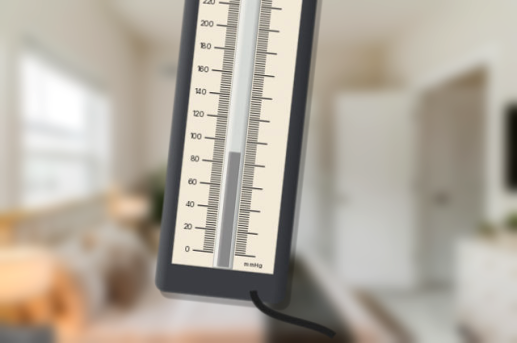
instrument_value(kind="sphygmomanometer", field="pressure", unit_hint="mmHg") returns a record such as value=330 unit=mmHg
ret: value=90 unit=mmHg
